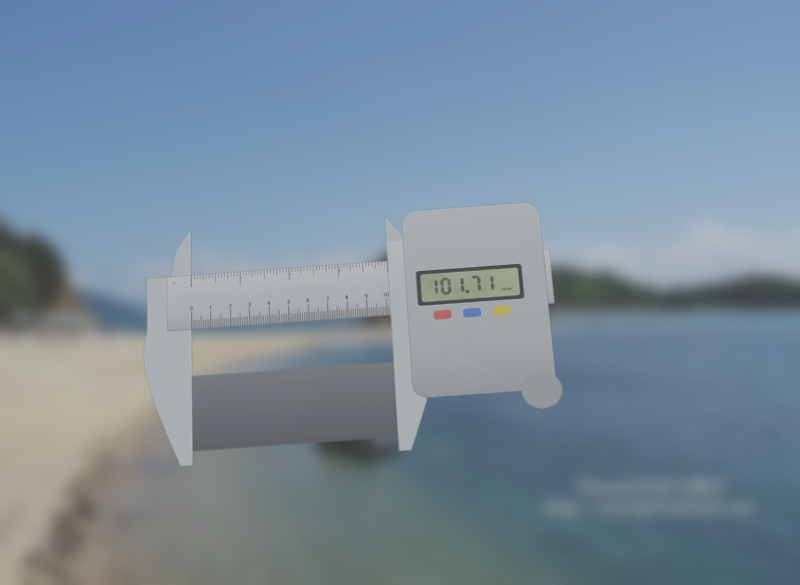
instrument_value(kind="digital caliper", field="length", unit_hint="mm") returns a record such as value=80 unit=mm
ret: value=101.71 unit=mm
